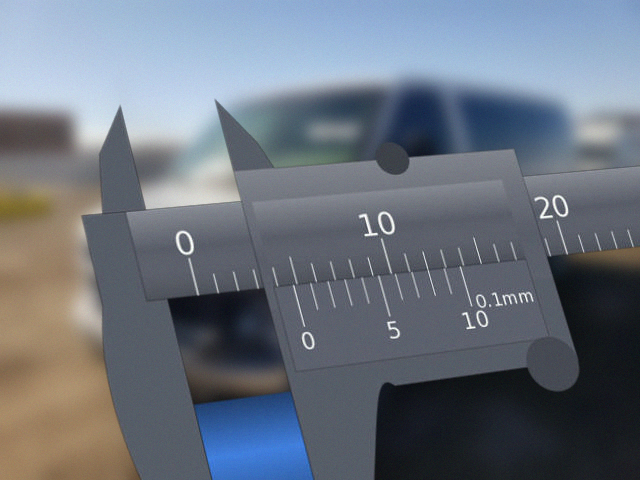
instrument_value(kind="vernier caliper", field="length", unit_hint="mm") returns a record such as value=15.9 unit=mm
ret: value=4.8 unit=mm
